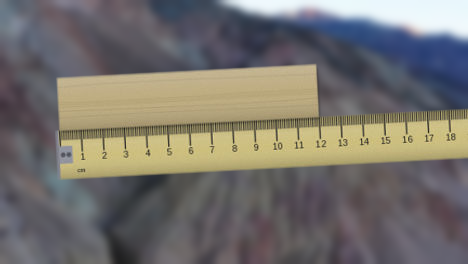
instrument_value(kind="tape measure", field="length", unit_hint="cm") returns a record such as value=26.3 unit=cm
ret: value=12 unit=cm
